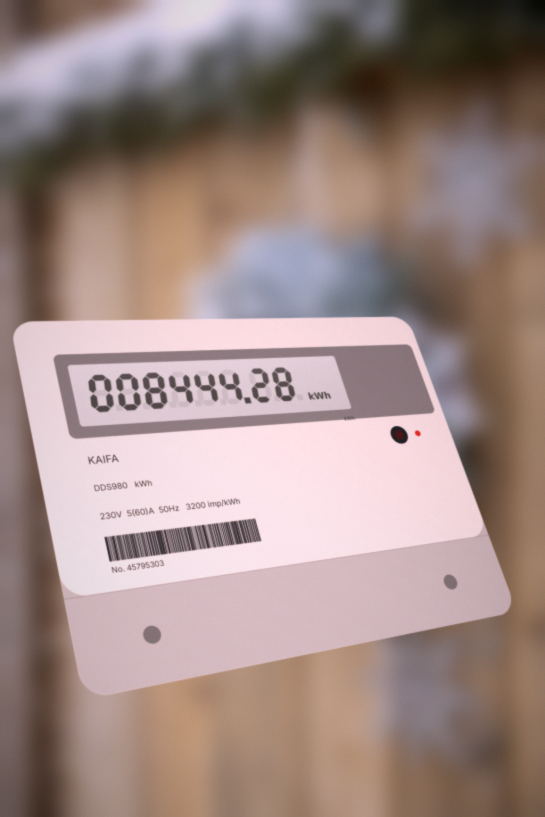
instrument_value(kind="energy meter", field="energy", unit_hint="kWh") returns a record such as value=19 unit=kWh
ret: value=8444.28 unit=kWh
